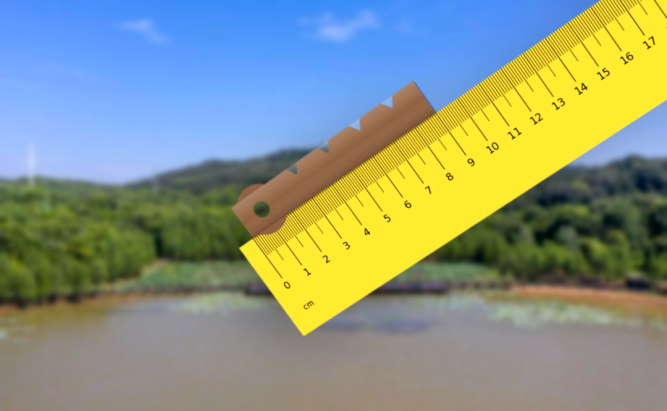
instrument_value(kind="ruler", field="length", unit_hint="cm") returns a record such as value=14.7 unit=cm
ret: value=9 unit=cm
